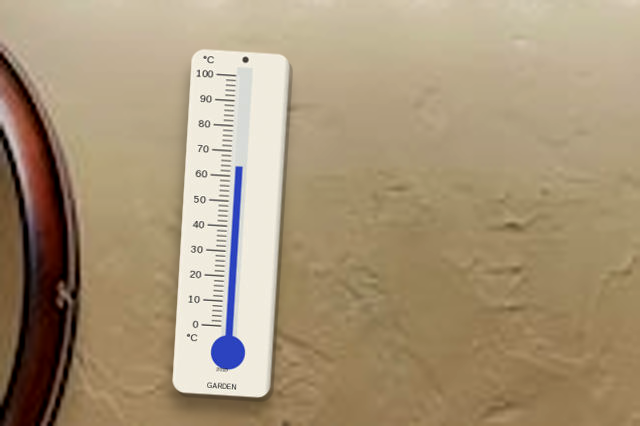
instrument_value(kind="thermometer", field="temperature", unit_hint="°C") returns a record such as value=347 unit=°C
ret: value=64 unit=°C
